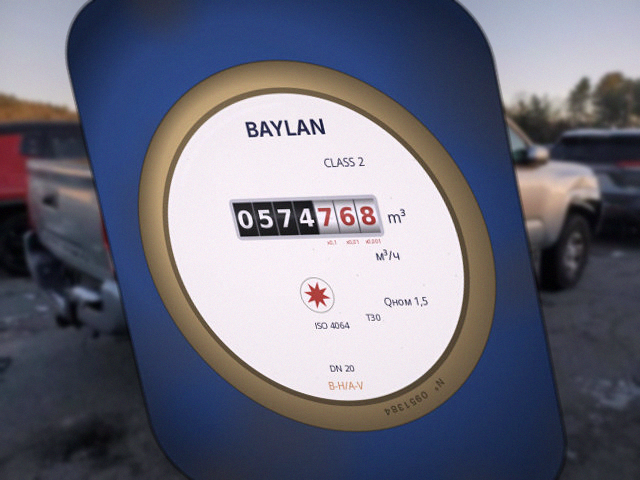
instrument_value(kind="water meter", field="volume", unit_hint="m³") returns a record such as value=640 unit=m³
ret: value=574.768 unit=m³
